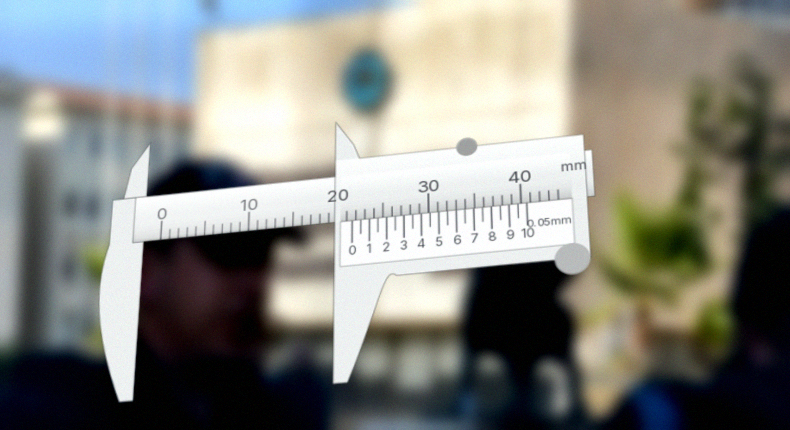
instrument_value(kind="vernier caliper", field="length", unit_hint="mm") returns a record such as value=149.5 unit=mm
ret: value=21.6 unit=mm
